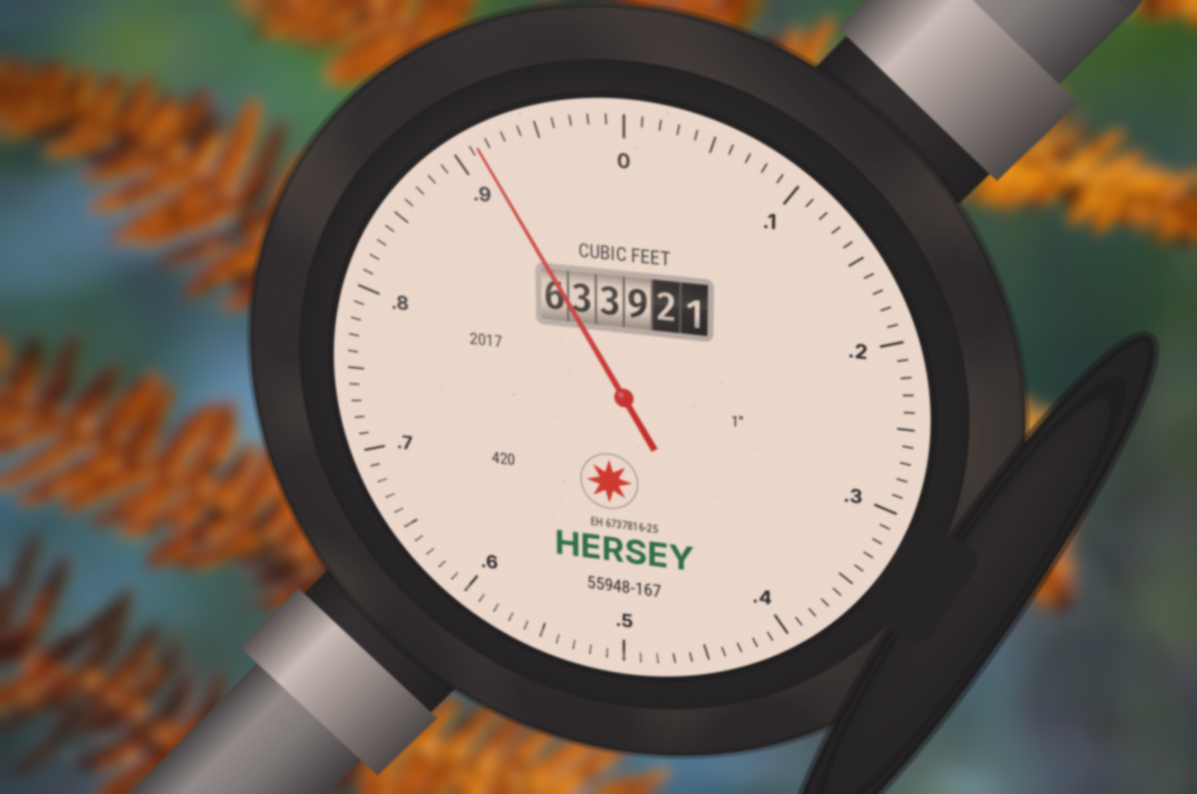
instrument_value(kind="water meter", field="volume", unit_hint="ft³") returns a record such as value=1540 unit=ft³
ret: value=633920.91 unit=ft³
